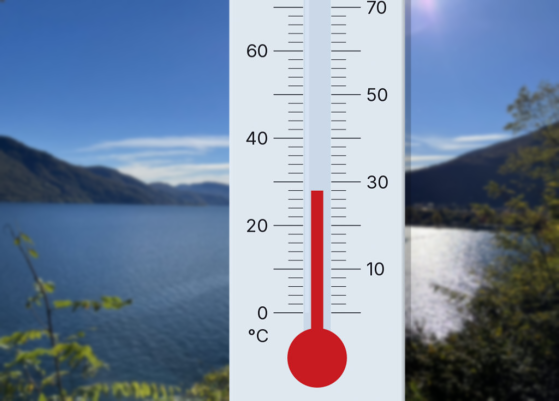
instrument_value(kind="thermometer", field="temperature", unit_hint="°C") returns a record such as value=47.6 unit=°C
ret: value=28 unit=°C
